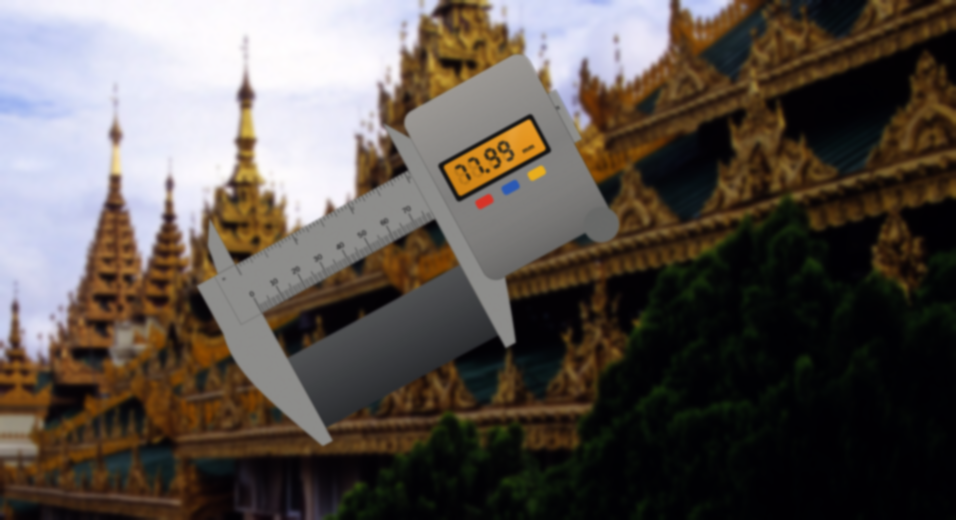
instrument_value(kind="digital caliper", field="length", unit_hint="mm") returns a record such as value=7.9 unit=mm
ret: value=77.99 unit=mm
